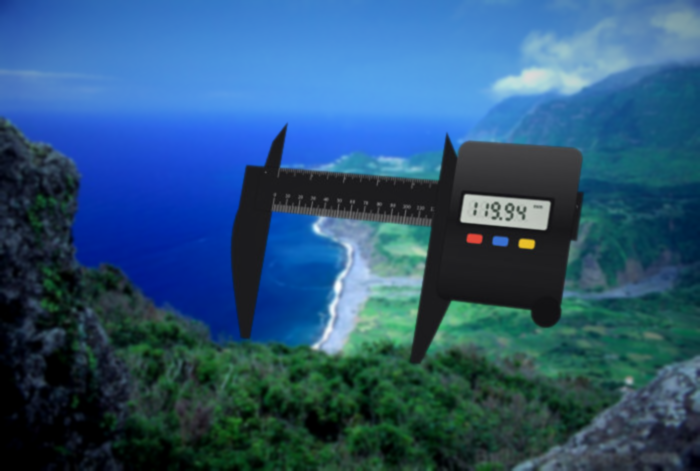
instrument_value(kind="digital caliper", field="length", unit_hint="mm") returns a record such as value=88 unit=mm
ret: value=119.94 unit=mm
